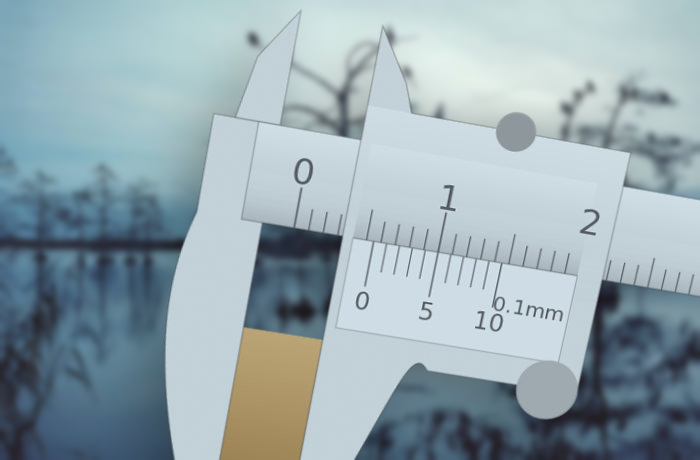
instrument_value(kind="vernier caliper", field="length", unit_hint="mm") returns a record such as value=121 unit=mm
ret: value=5.5 unit=mm
